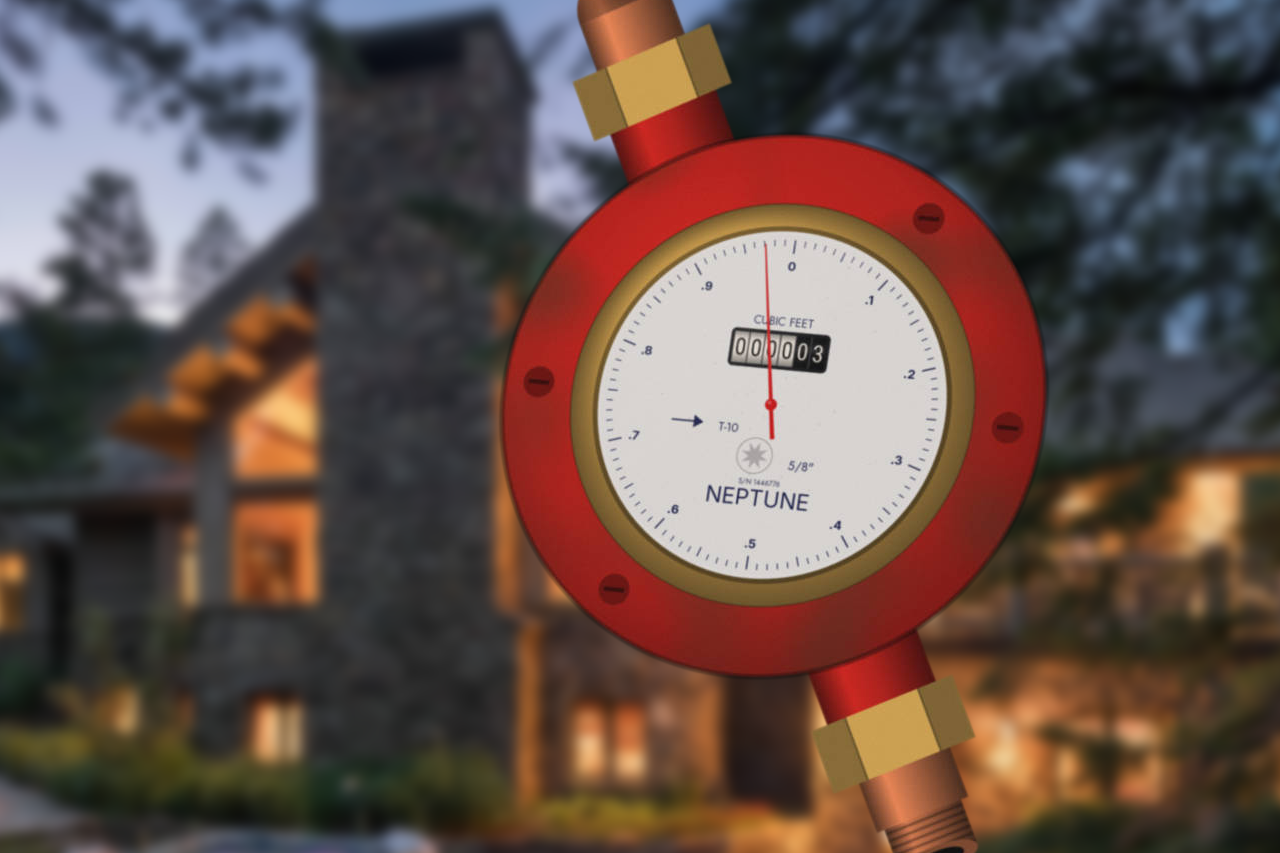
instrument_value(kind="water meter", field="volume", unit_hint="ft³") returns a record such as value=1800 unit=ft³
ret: value=2.97 unit=ft³
